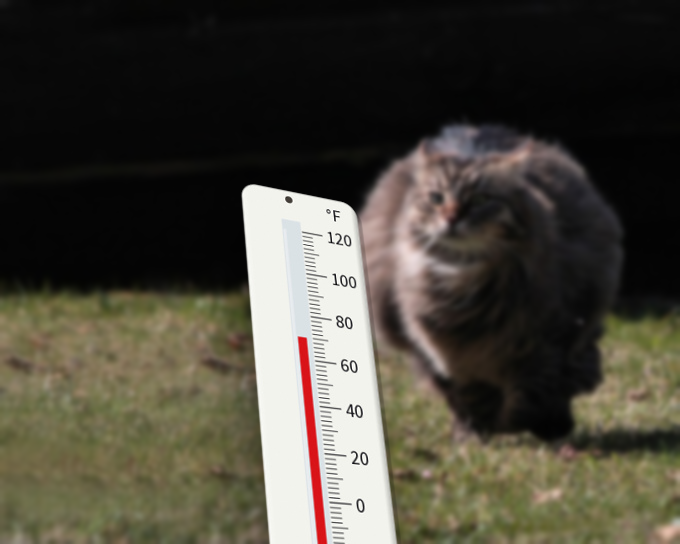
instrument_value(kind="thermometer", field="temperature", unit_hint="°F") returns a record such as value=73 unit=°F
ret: value=70 unit=°F
